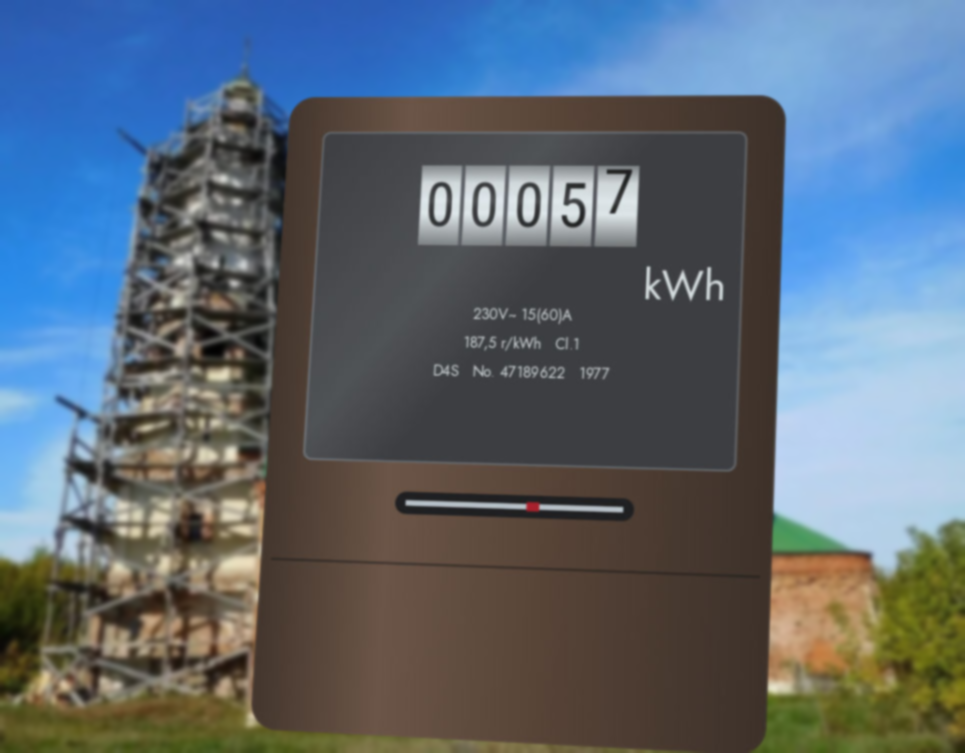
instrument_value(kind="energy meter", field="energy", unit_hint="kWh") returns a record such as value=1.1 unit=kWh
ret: value=57 unit=kWh
